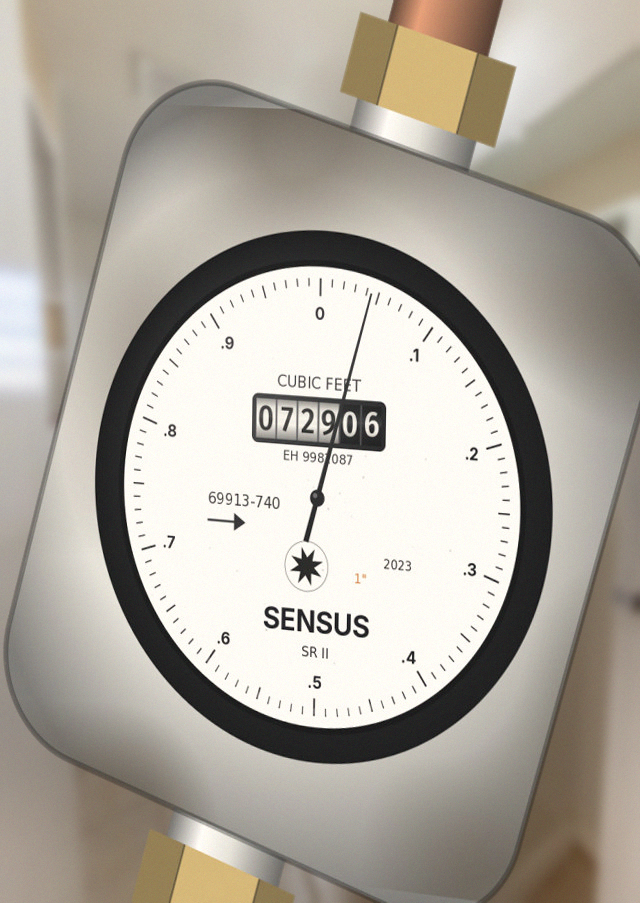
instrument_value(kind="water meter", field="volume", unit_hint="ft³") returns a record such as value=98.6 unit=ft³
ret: value=72906.04 unit=ft³
